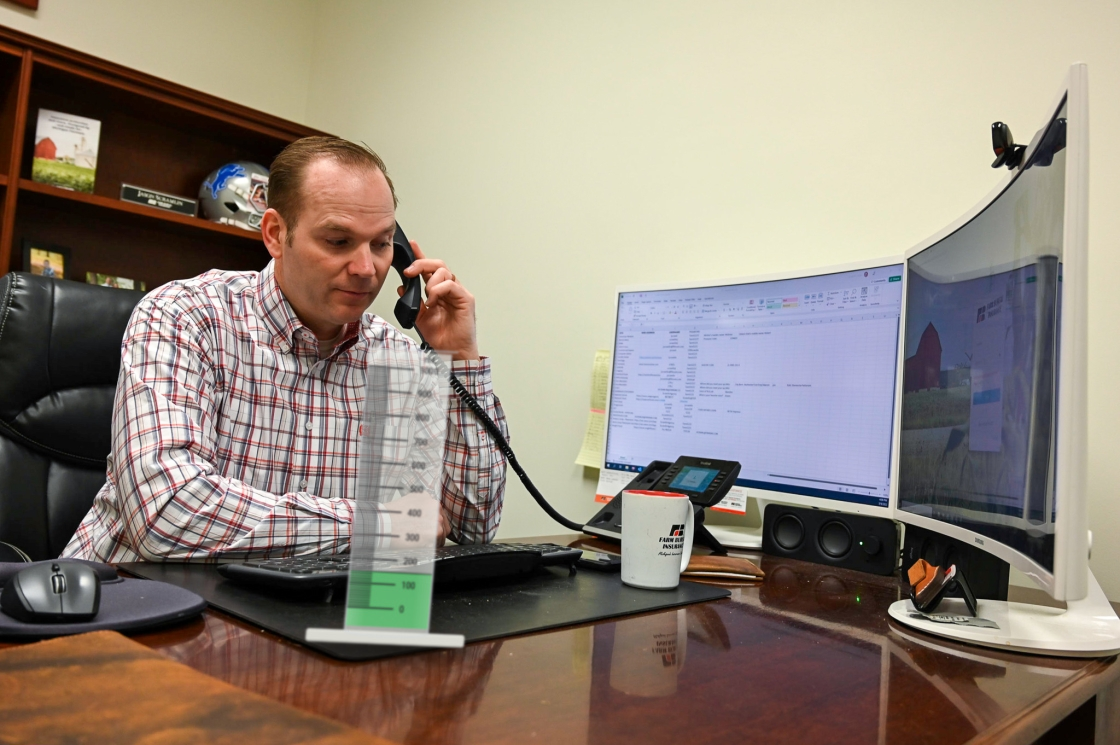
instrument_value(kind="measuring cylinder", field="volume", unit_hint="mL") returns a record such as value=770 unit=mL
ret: value=150 unit=mL
